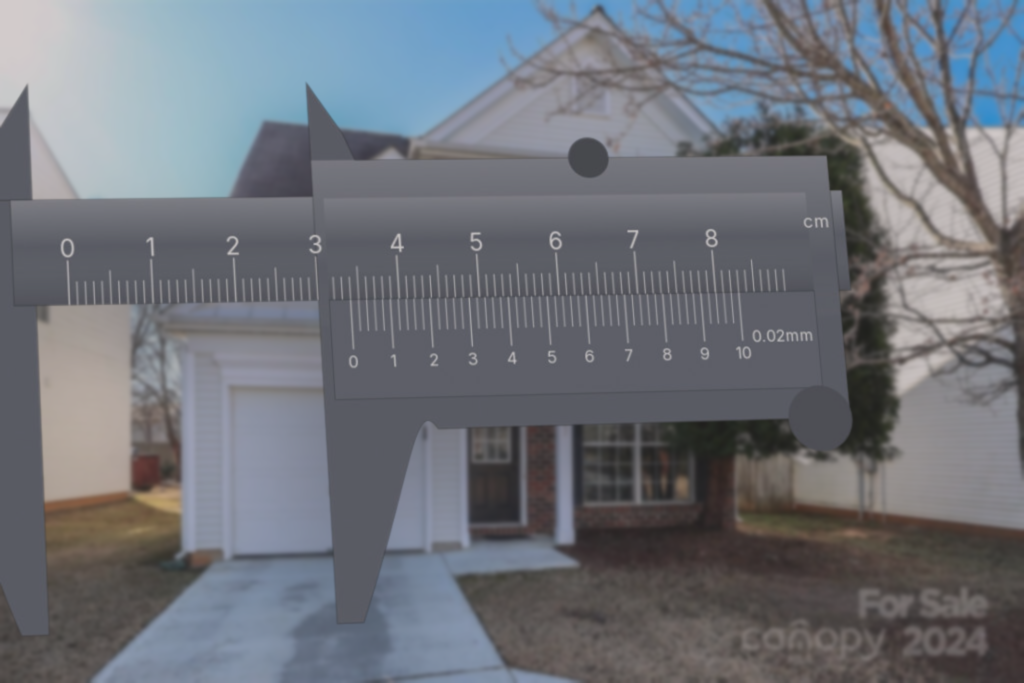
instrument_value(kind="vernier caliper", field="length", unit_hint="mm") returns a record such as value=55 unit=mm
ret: value=34.0 unit=mm
